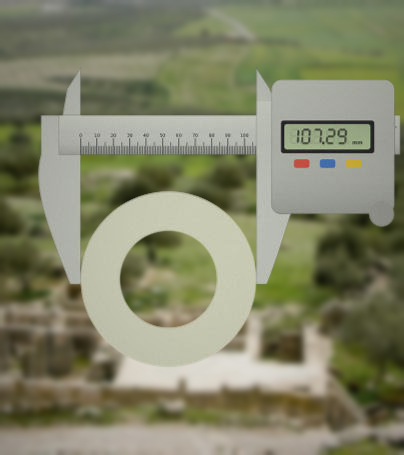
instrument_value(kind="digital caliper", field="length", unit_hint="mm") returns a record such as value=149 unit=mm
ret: value=107.29 unit=mm
